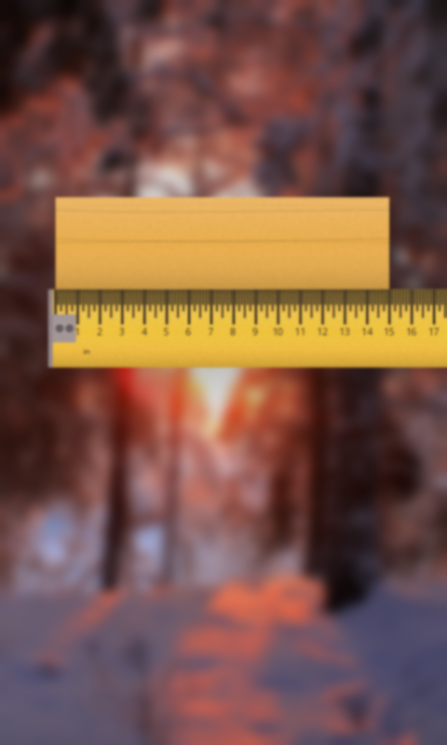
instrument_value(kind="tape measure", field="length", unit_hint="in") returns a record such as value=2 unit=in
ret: value=15 unit=in
